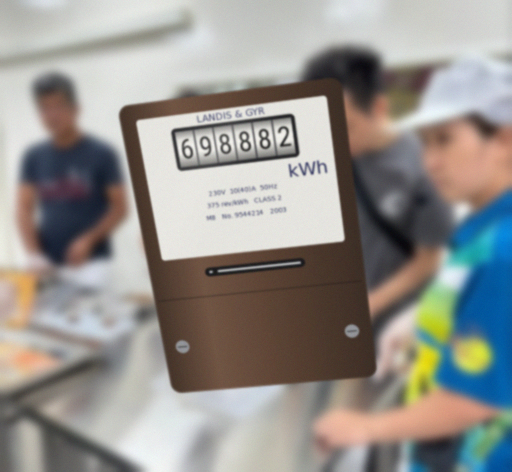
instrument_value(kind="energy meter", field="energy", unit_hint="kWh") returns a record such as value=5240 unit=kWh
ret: value=698882 unit=kWh
